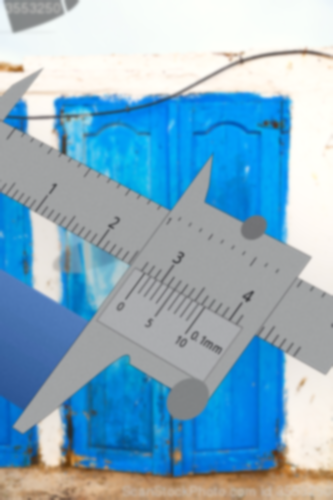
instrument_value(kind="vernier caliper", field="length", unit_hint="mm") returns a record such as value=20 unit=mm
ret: value=27.5 unit=mm
